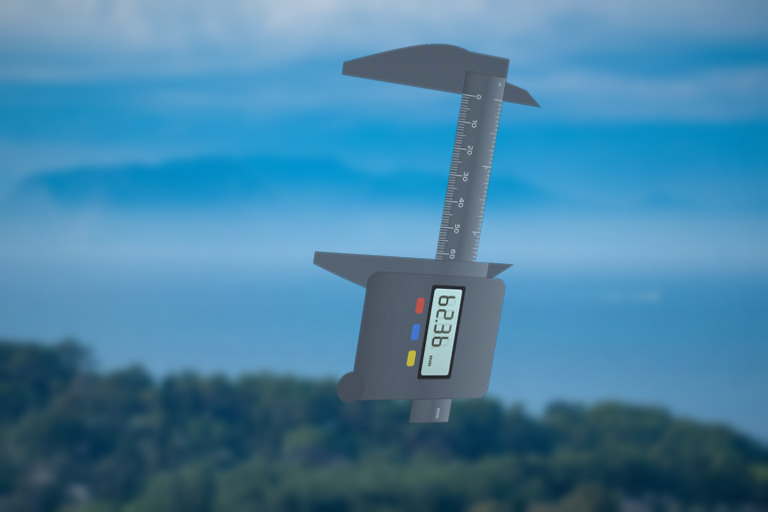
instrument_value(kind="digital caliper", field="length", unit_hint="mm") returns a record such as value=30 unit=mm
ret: value=62.36 unit=mm
